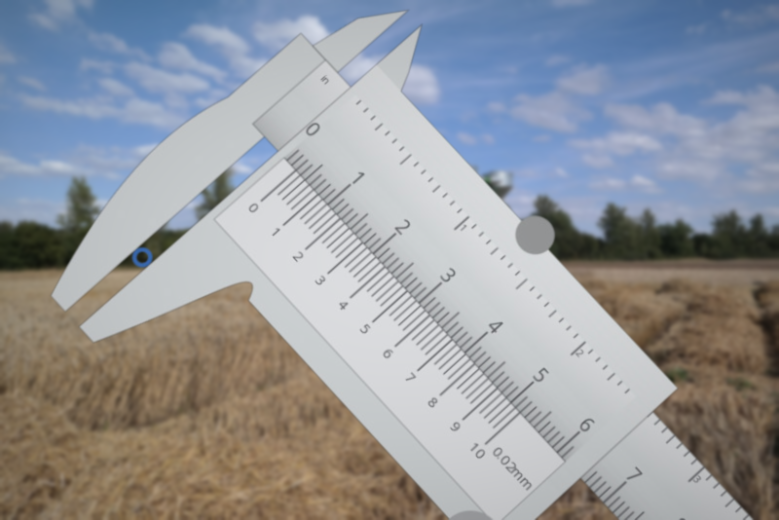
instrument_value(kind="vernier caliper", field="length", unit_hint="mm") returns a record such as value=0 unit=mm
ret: value=3.0 unit=mm
